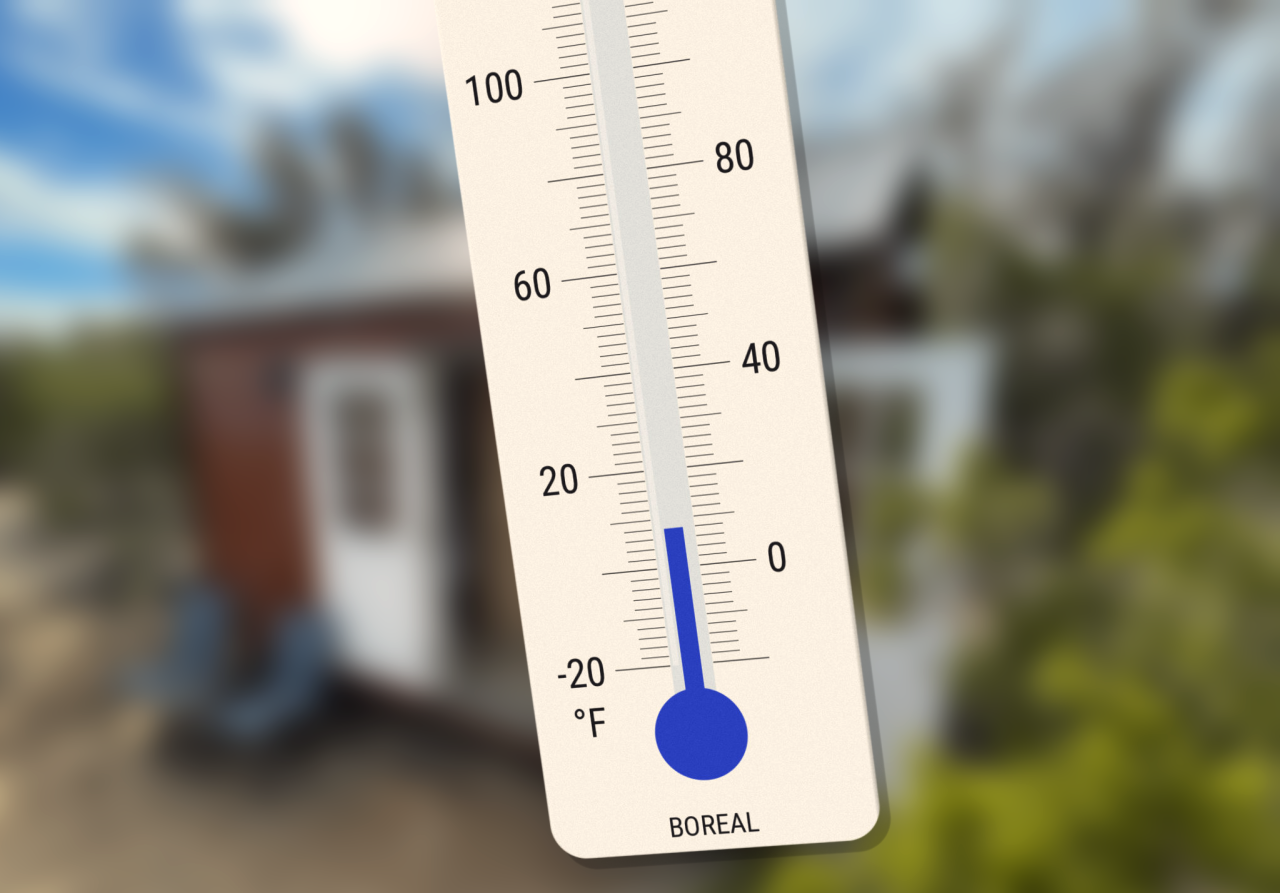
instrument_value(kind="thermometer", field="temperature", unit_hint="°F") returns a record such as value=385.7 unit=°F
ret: value=8 unit=°F
